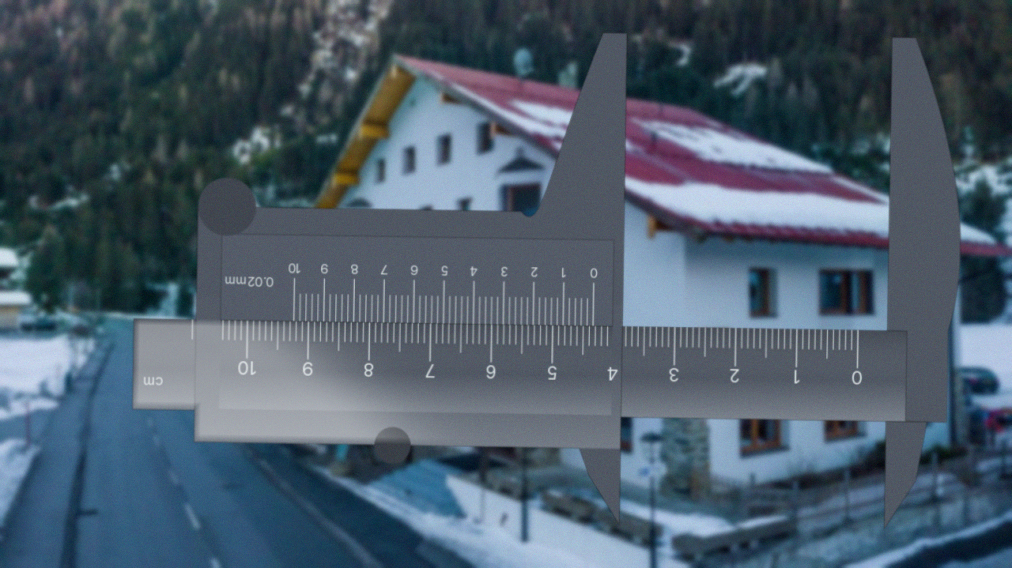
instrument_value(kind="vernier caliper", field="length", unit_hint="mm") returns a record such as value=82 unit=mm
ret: value=43.4 unit=mm
